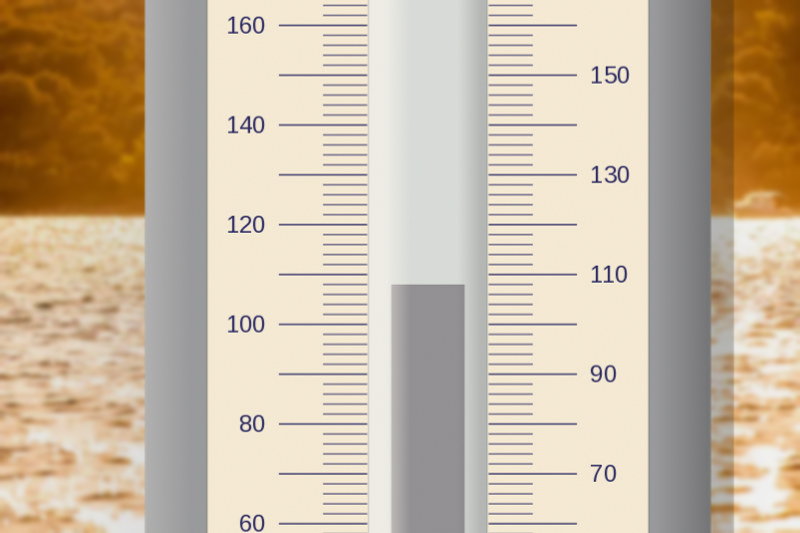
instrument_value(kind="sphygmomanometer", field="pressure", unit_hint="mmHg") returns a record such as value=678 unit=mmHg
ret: value=108 unit=mmHg
